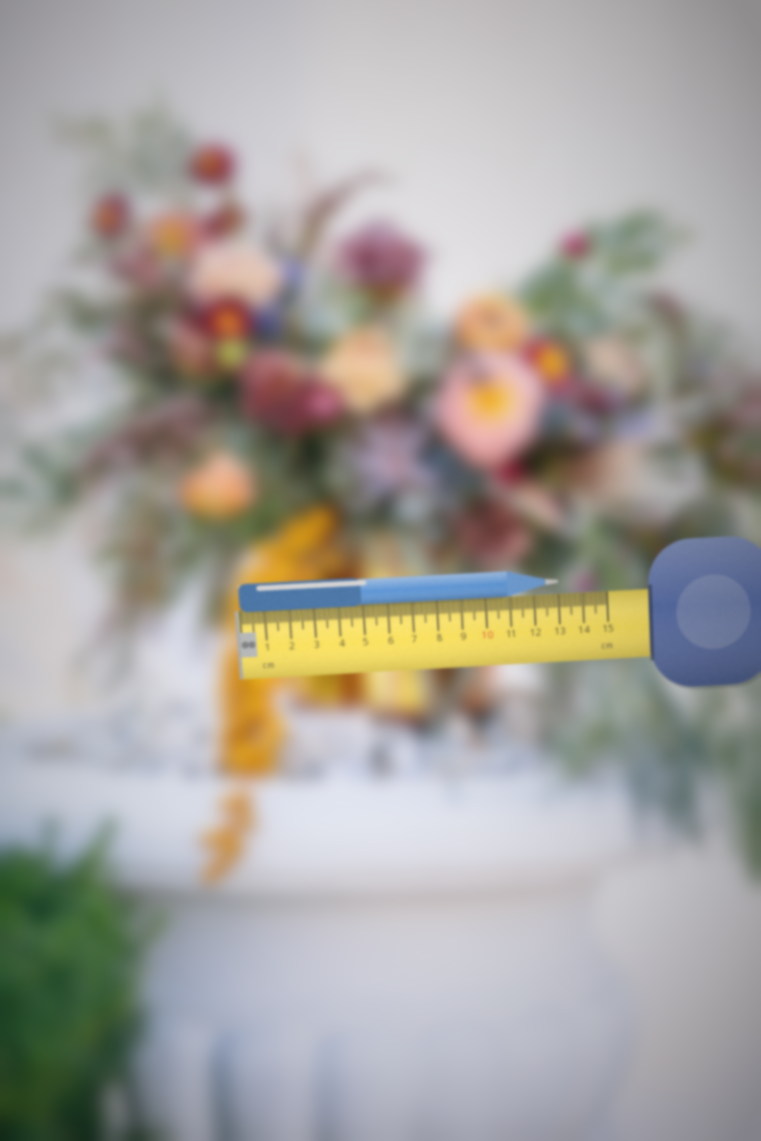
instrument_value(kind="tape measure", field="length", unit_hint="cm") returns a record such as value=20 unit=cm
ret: value=13 unit=cm
